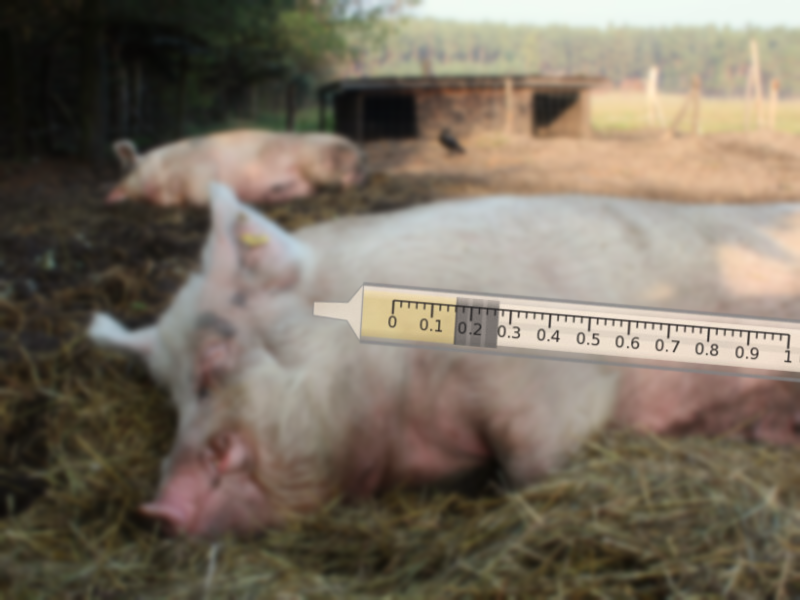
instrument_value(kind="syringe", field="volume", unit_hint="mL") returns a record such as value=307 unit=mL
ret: value=0.16 unit=mL
